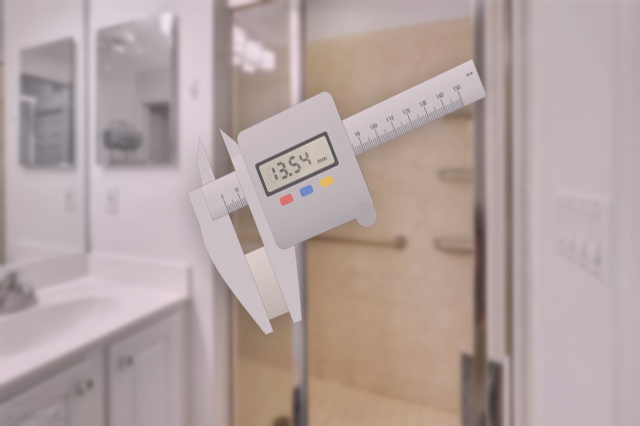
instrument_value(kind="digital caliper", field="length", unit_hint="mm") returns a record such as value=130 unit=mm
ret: value=13.54 unit=mm
